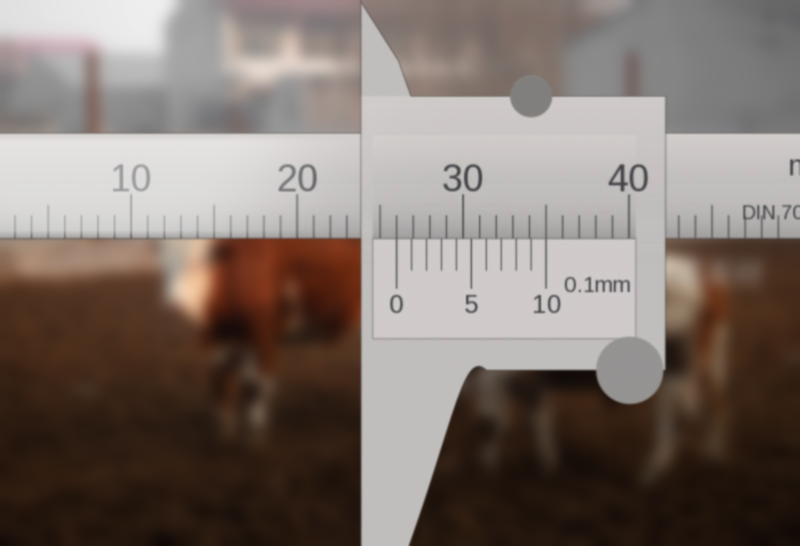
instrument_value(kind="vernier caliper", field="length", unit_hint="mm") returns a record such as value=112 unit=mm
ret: value=26.0 unit=mm
